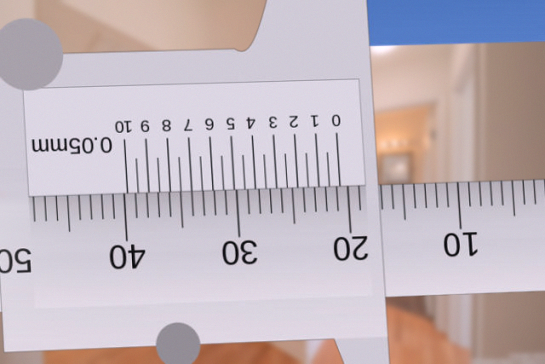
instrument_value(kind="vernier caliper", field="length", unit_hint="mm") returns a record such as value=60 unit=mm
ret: value=20.7 unit=mm
